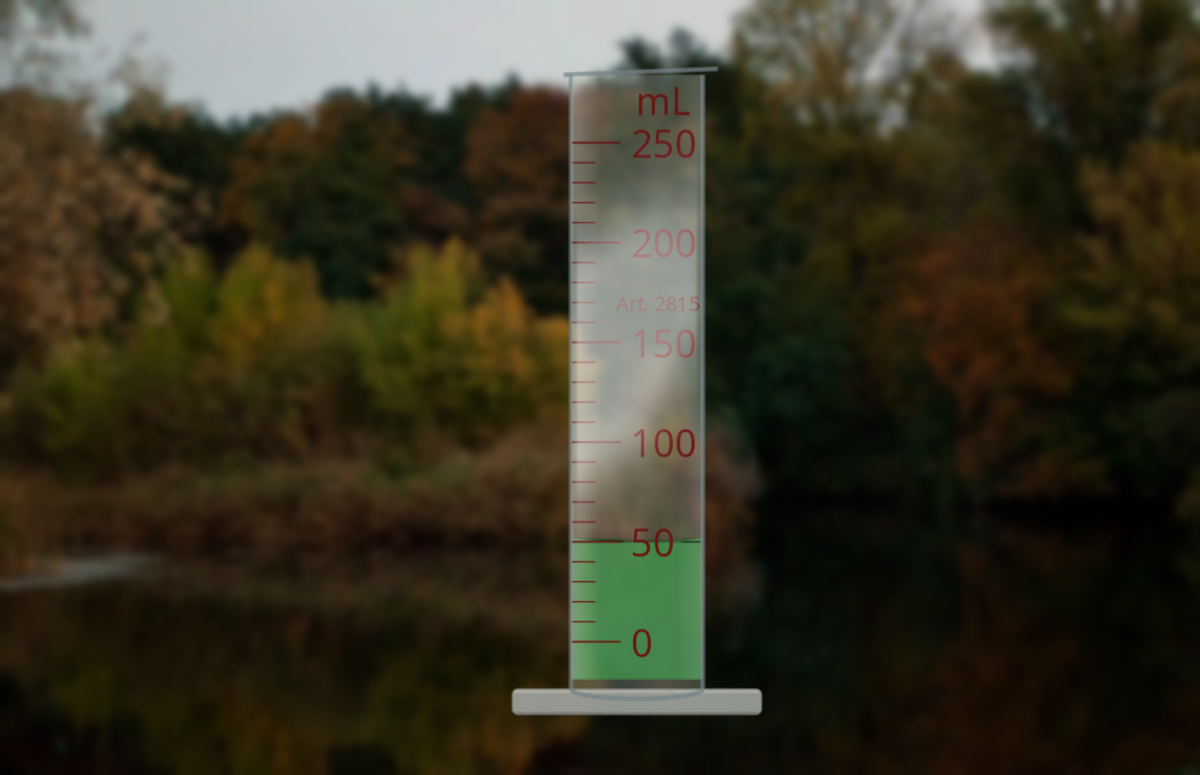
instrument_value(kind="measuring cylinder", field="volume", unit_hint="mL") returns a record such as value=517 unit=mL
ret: value=50 unit=mL
